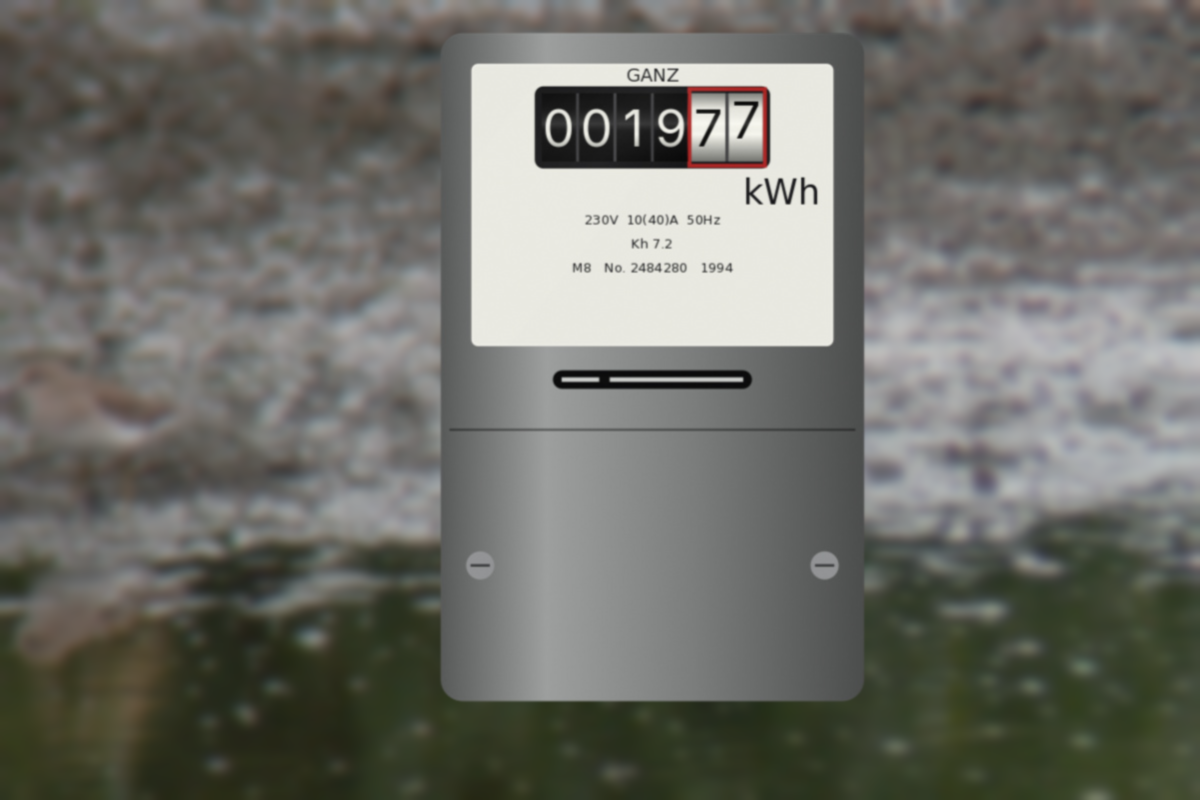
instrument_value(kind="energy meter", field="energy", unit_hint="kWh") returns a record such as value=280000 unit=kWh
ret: value=19.77 unit=kWh
